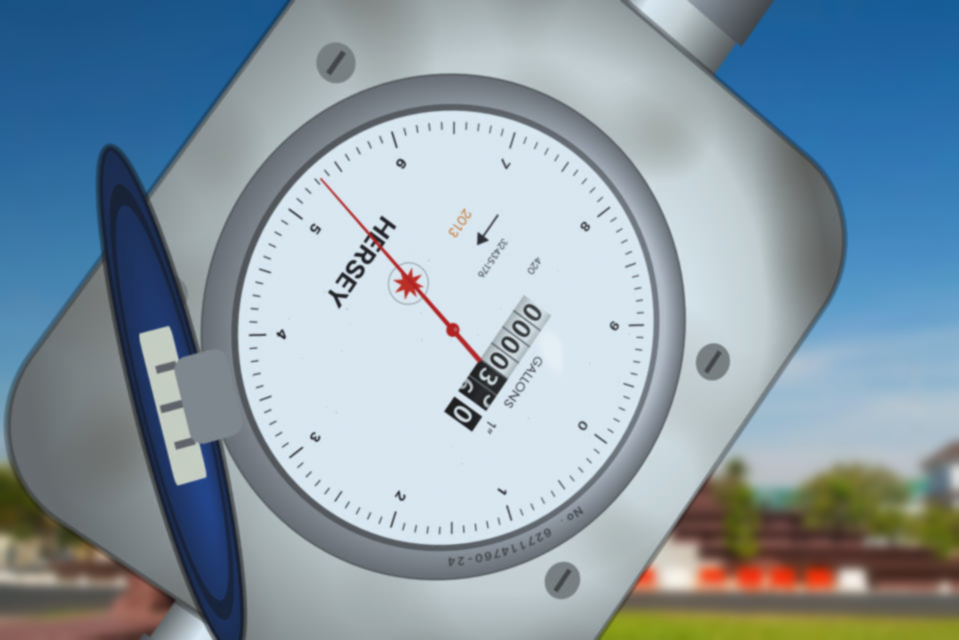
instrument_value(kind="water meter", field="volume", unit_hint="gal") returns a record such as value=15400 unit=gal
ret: value=355.3 unit=gal
